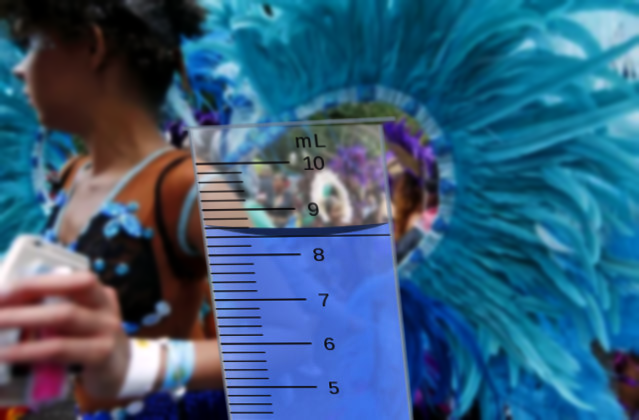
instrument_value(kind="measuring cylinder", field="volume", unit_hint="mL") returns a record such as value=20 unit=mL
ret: value=8.4 unit=mL
